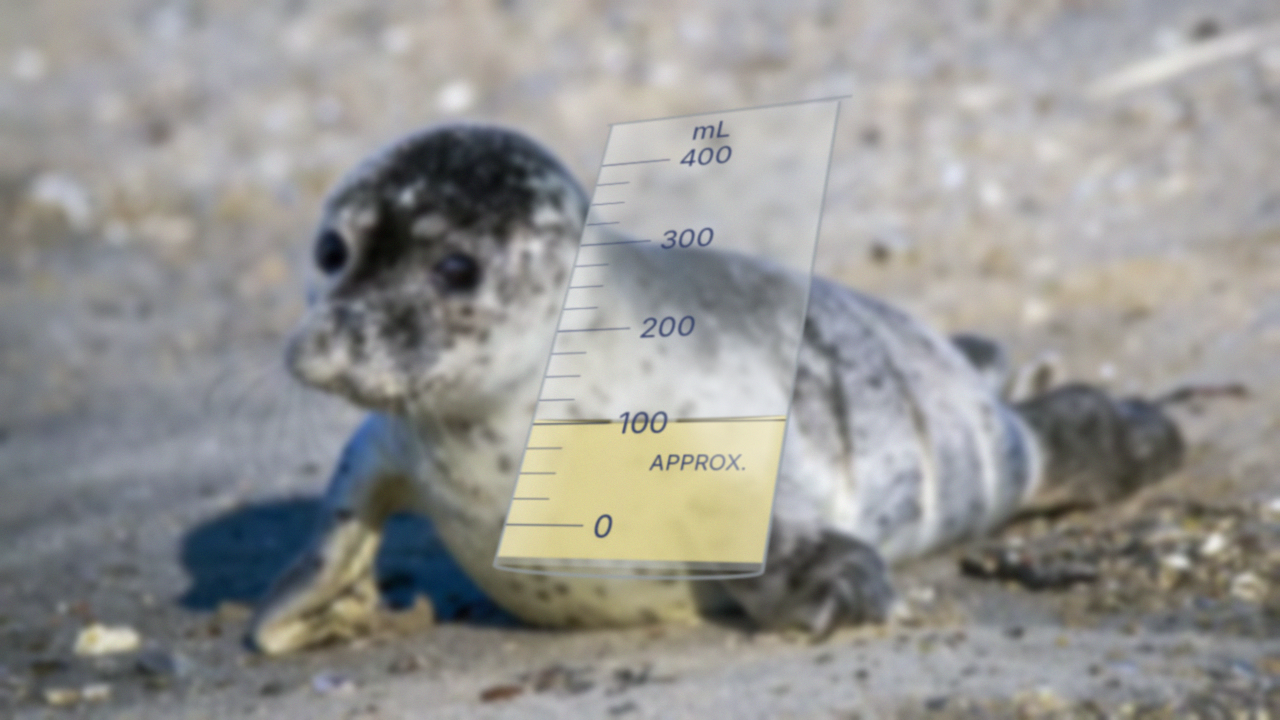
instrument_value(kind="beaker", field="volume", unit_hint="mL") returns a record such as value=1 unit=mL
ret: value=100 unit=mL
